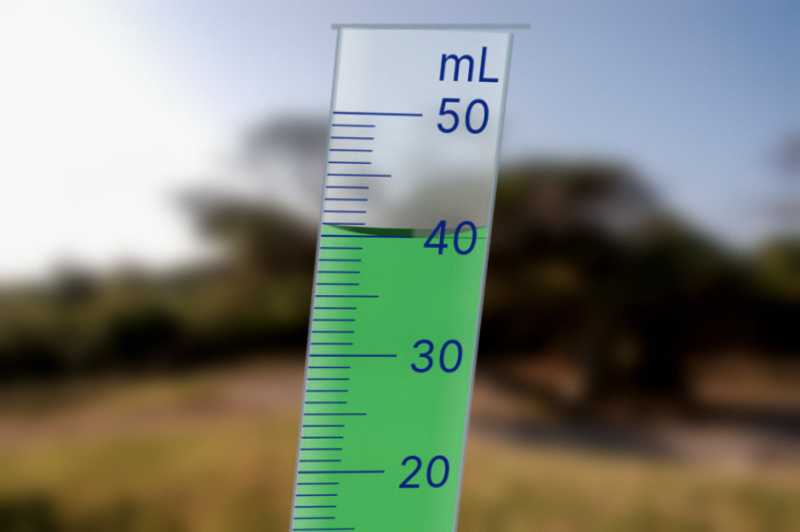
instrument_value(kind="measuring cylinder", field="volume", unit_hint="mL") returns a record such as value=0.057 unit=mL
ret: value=40 unit=mL
